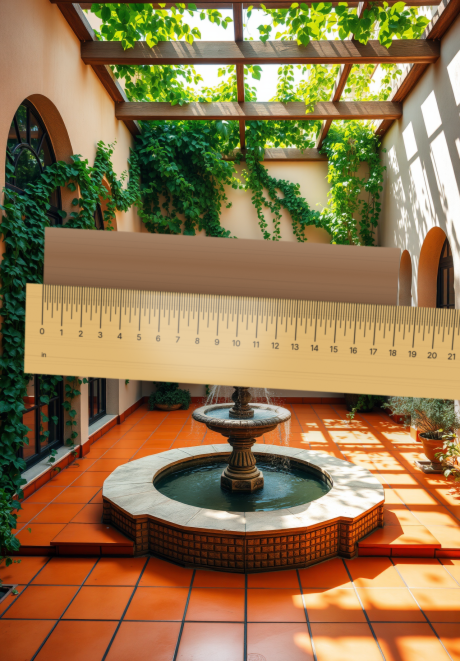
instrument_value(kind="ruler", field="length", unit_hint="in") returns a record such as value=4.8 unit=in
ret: value=18 unit=in
